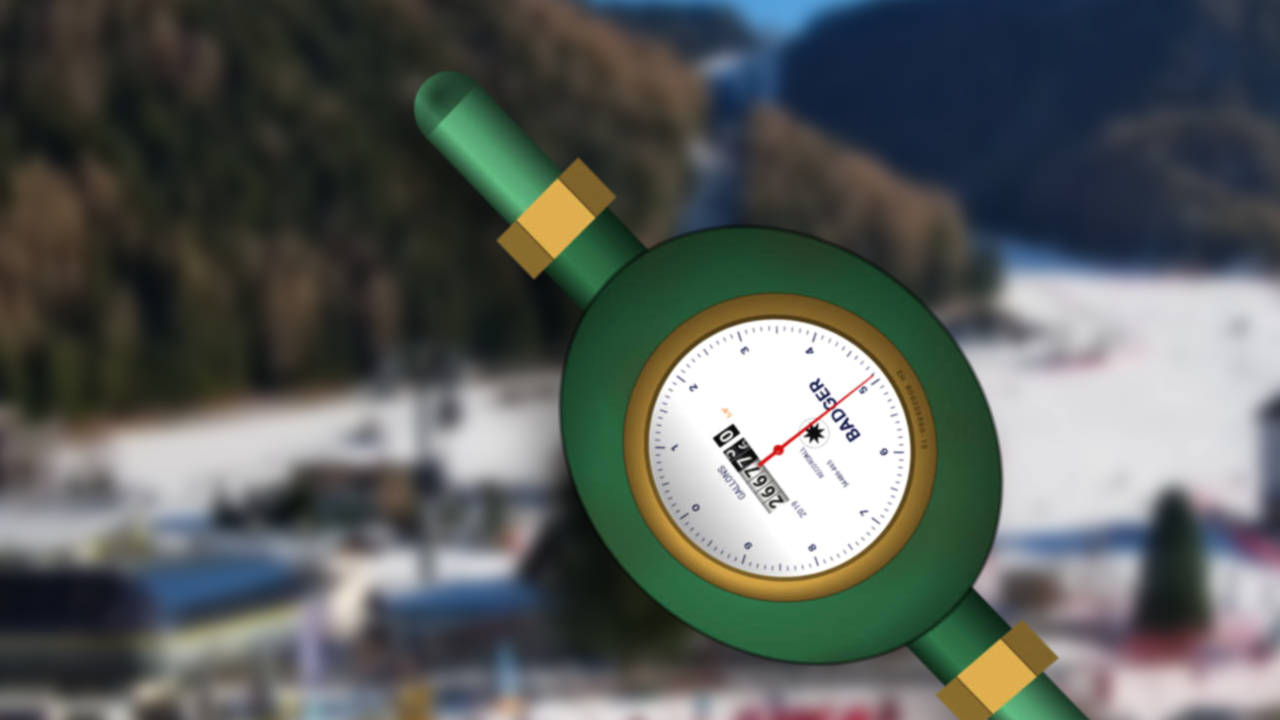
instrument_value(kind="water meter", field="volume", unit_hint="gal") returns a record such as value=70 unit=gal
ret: value=2667754.9 unit=gal
